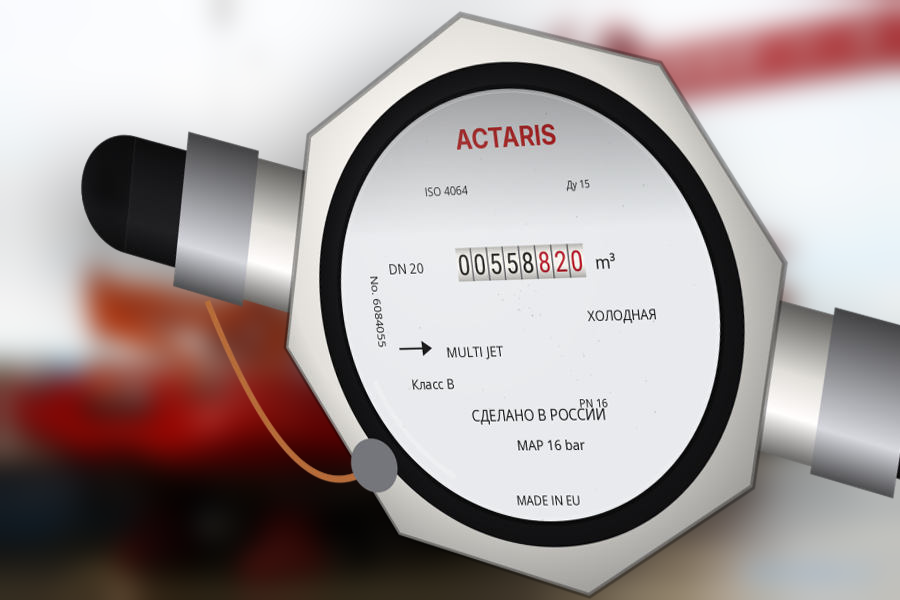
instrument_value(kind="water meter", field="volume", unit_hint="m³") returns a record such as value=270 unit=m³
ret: value=558.820 unit=m³
